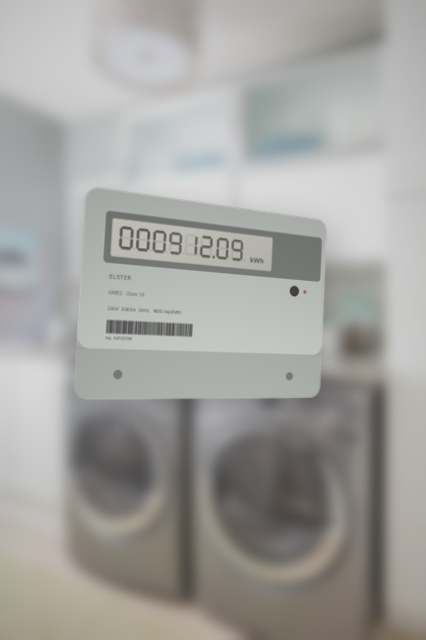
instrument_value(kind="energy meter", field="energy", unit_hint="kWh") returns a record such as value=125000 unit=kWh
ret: value=912.09 unit=kWh
